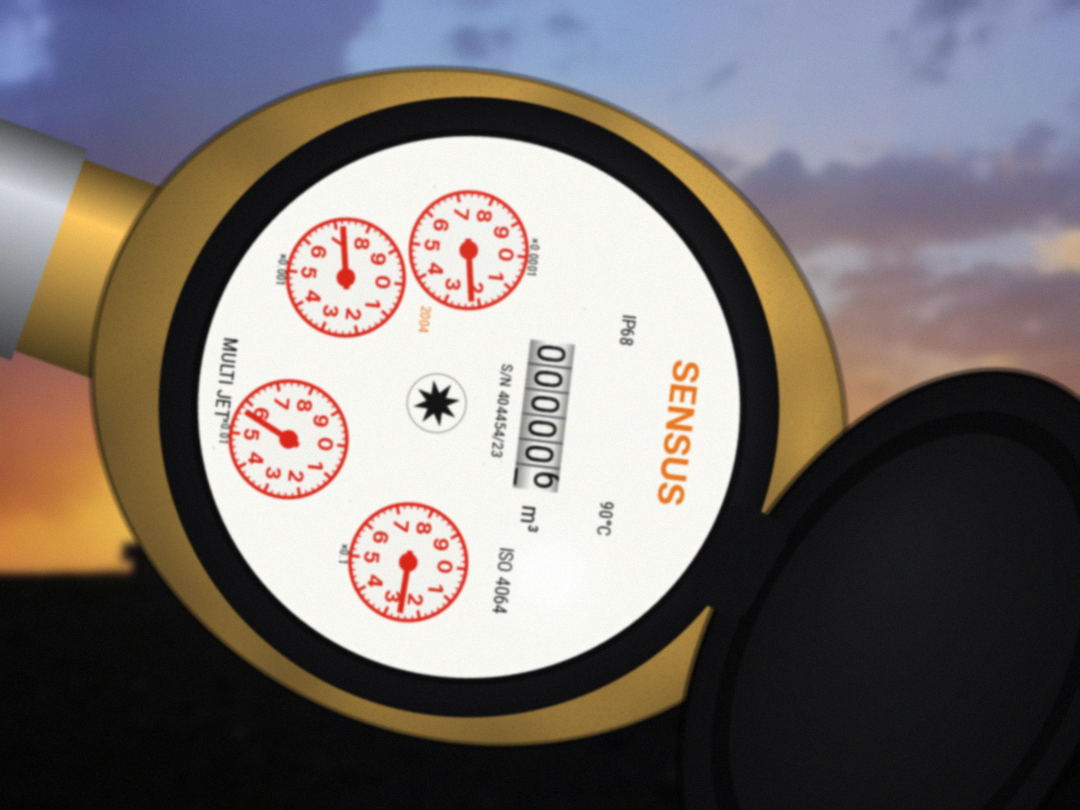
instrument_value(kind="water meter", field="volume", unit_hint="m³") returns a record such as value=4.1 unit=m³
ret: value=6.2572 unit=m³
